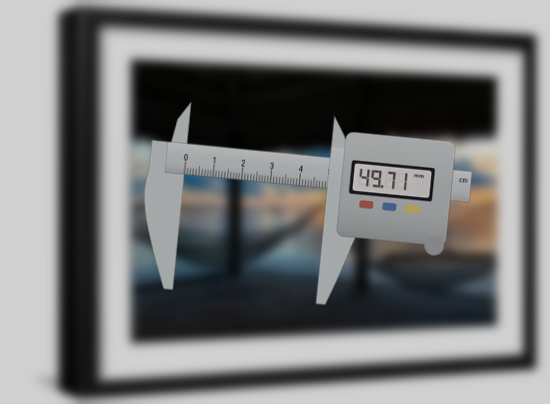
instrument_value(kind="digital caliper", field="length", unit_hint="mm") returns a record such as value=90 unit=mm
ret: value=49.71 unit=mm
